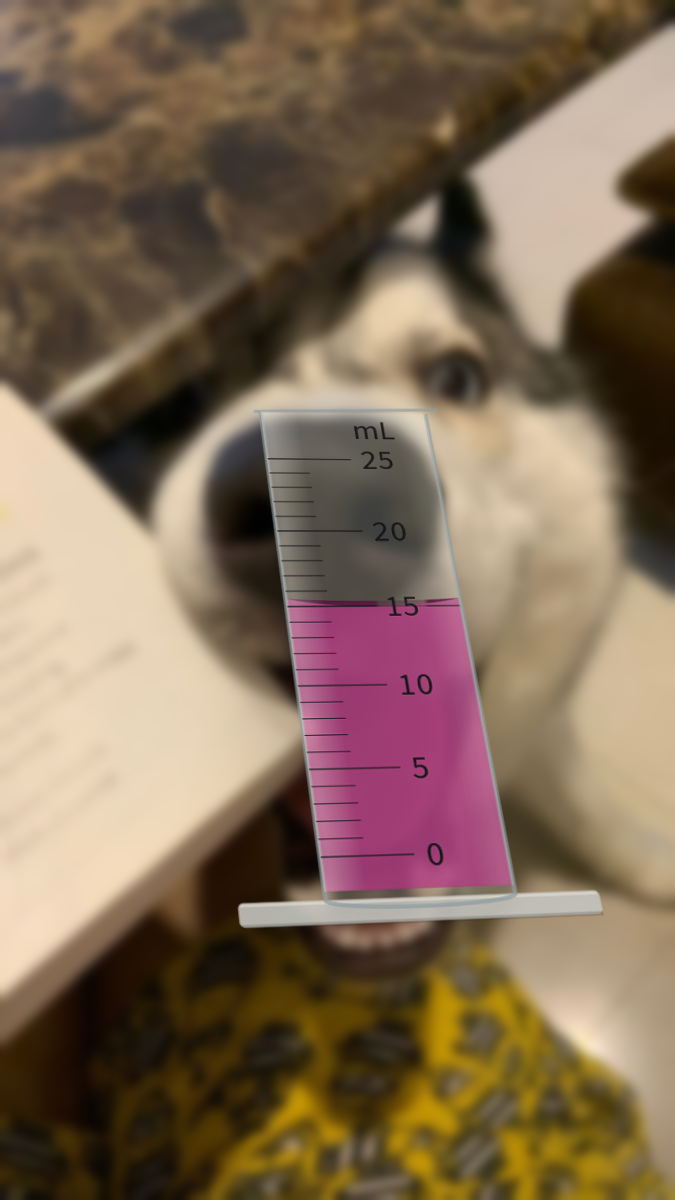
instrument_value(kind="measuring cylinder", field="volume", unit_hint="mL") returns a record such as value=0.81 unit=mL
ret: value=15 unit=mL
